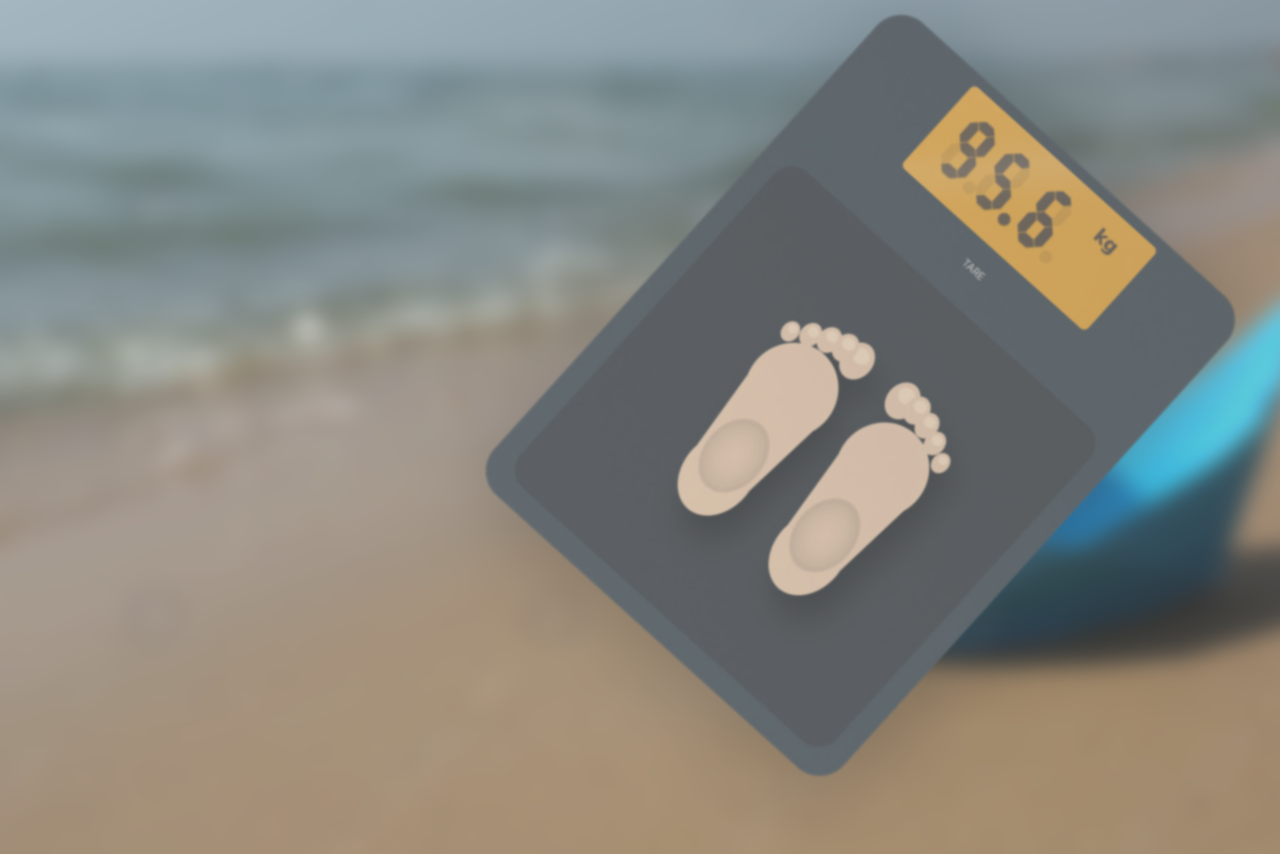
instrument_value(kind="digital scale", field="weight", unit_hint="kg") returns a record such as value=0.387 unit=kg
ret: value=95.6 unit=kg
